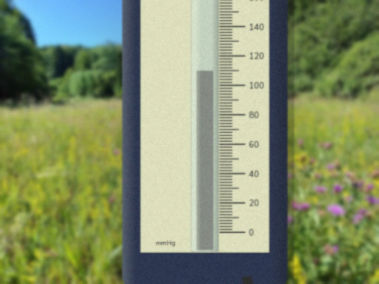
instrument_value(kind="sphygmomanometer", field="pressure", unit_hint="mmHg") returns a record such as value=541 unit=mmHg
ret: value=110 unit=mmHg
